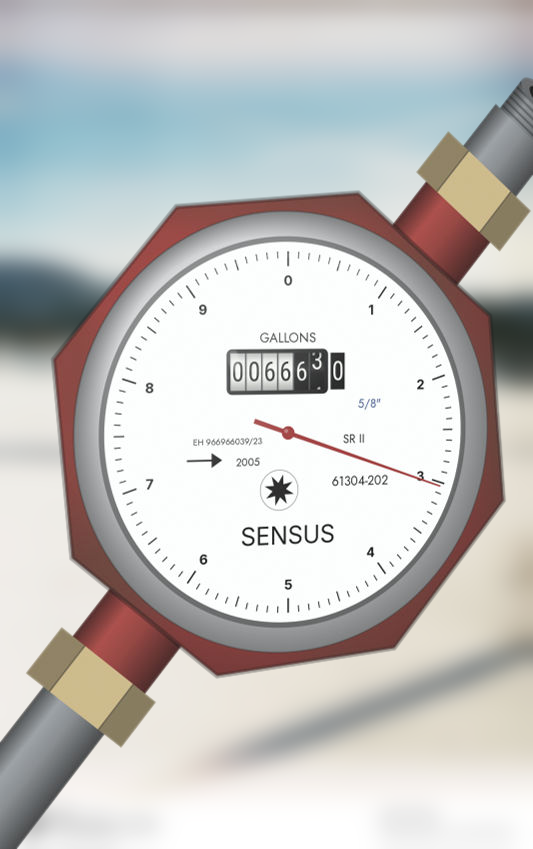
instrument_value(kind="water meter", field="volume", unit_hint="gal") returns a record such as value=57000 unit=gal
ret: value=66633.0 unit=gal
